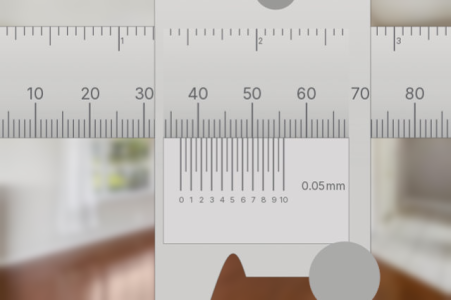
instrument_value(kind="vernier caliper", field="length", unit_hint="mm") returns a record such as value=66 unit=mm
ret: value=36.8 unit=mm
